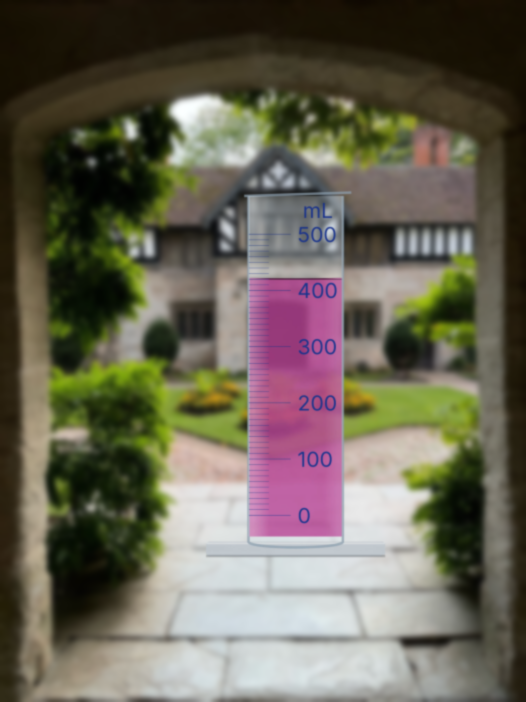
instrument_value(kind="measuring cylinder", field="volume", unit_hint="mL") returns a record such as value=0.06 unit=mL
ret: value=420 unit=mL
